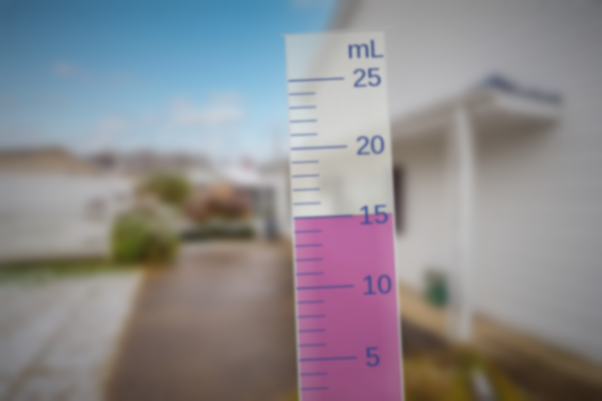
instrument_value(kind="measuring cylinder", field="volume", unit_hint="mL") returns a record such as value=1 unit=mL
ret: value=15 unit=mL
